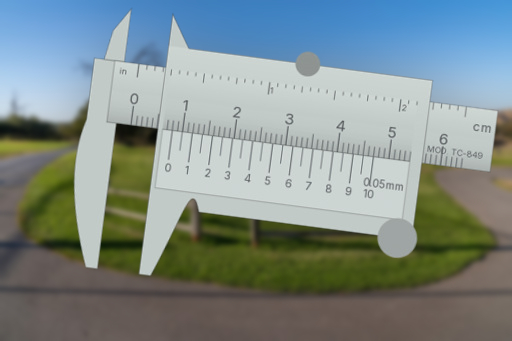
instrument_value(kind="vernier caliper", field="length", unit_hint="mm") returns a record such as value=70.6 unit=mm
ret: value=8.0 unit=mm
